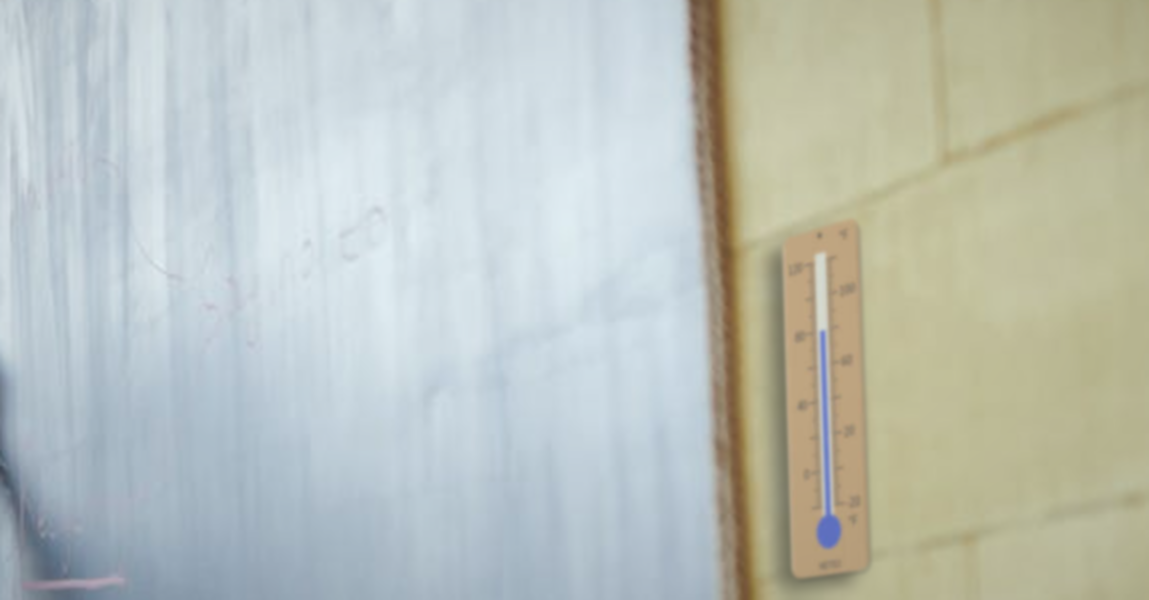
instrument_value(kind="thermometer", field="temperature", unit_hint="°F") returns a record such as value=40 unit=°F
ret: value=80 unit=°F
